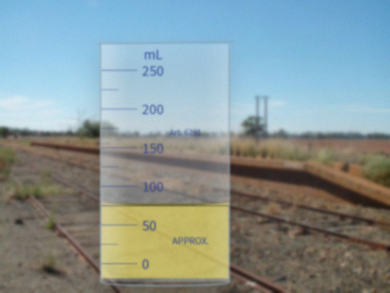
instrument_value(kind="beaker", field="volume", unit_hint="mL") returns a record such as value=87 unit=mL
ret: value=75 unit=mL
